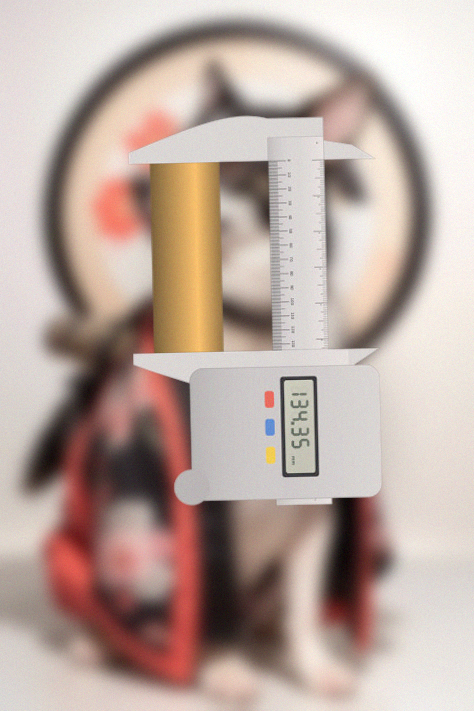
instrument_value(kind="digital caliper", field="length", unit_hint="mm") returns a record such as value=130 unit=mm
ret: value=134.35 unit=mm
